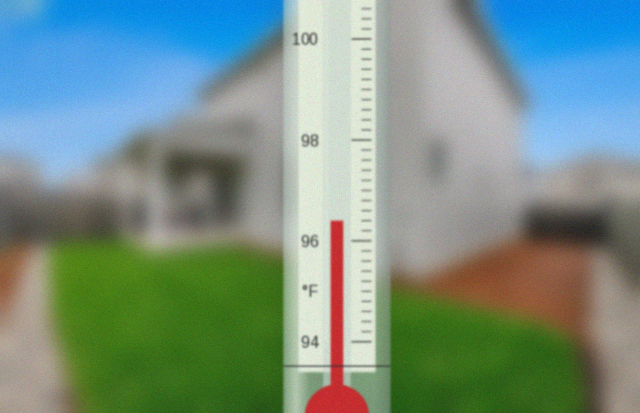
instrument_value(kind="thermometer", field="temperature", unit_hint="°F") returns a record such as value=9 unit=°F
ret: value=96.4 unit=°F
